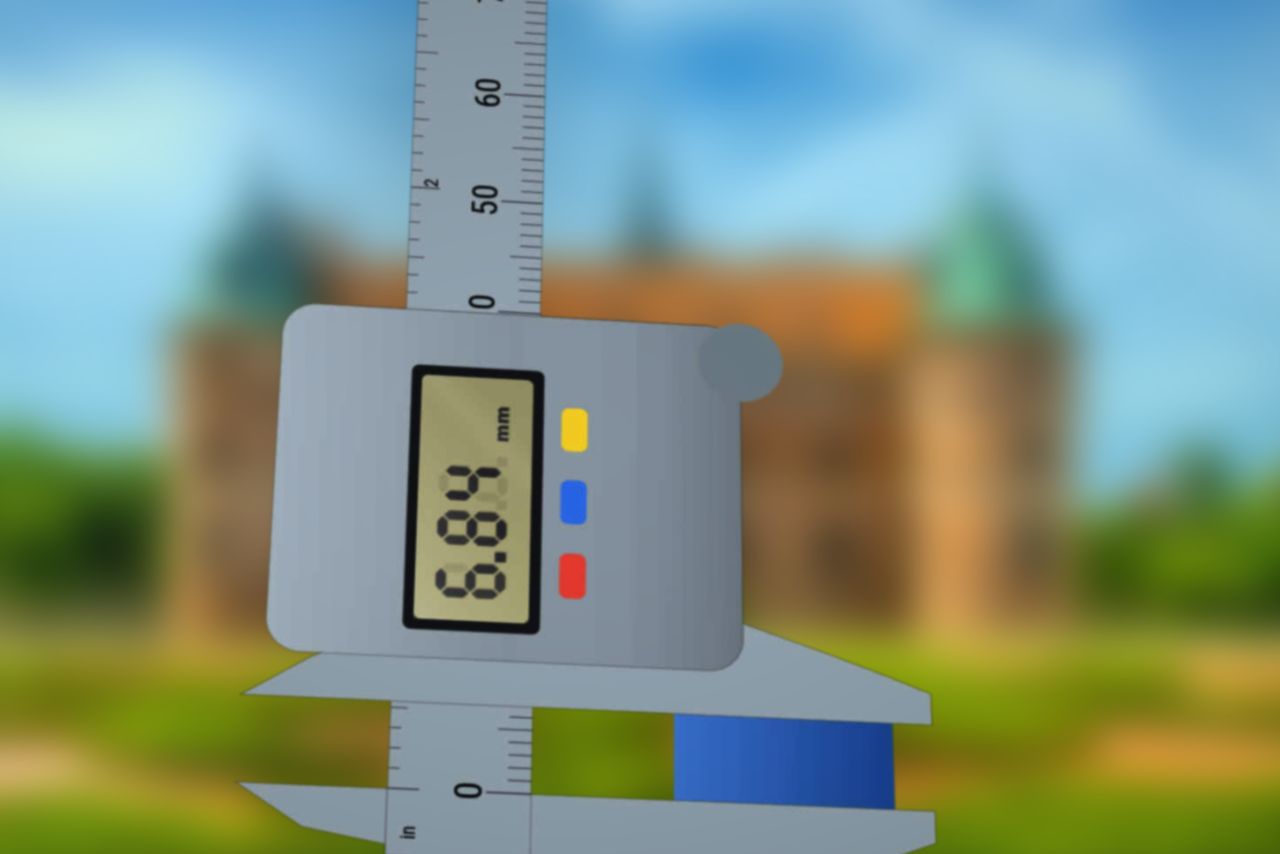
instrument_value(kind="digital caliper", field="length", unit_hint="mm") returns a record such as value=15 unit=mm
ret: value=6.84 unit=mm
